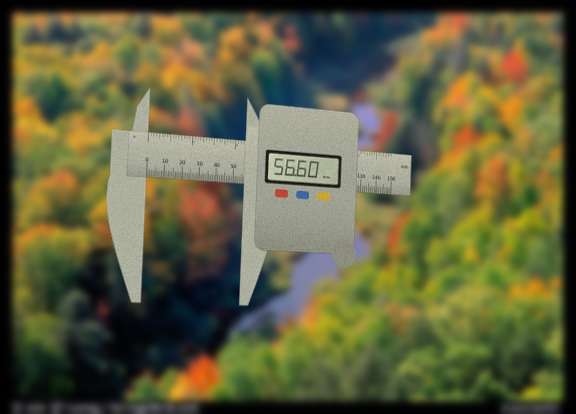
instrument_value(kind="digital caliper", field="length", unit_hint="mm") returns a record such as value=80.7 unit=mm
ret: value=56.60 unit=mm
